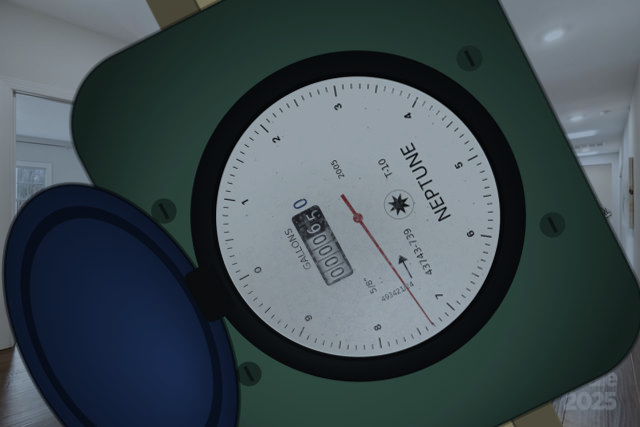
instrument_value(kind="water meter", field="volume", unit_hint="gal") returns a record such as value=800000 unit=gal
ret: value=647.3 unit=gal
